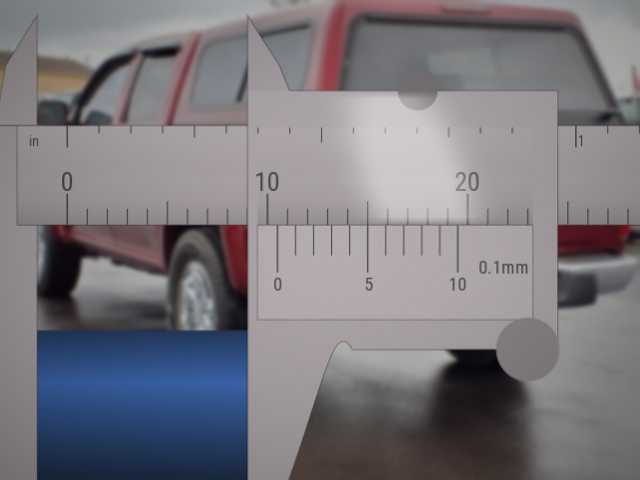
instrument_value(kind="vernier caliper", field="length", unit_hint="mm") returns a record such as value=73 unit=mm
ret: value=10.5 unit=mm
